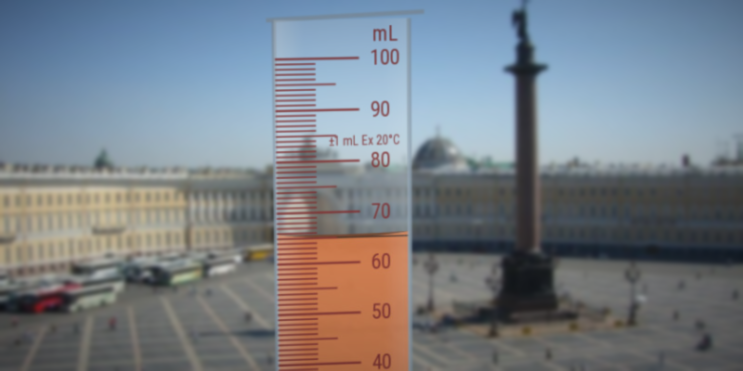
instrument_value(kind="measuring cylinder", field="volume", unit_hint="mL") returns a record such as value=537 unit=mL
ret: value=65 unit=mL
